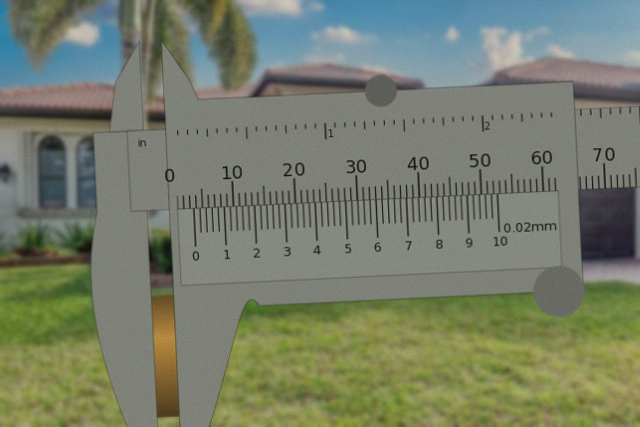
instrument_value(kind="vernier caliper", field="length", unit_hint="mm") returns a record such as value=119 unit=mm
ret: value=3.6 unit=mm
